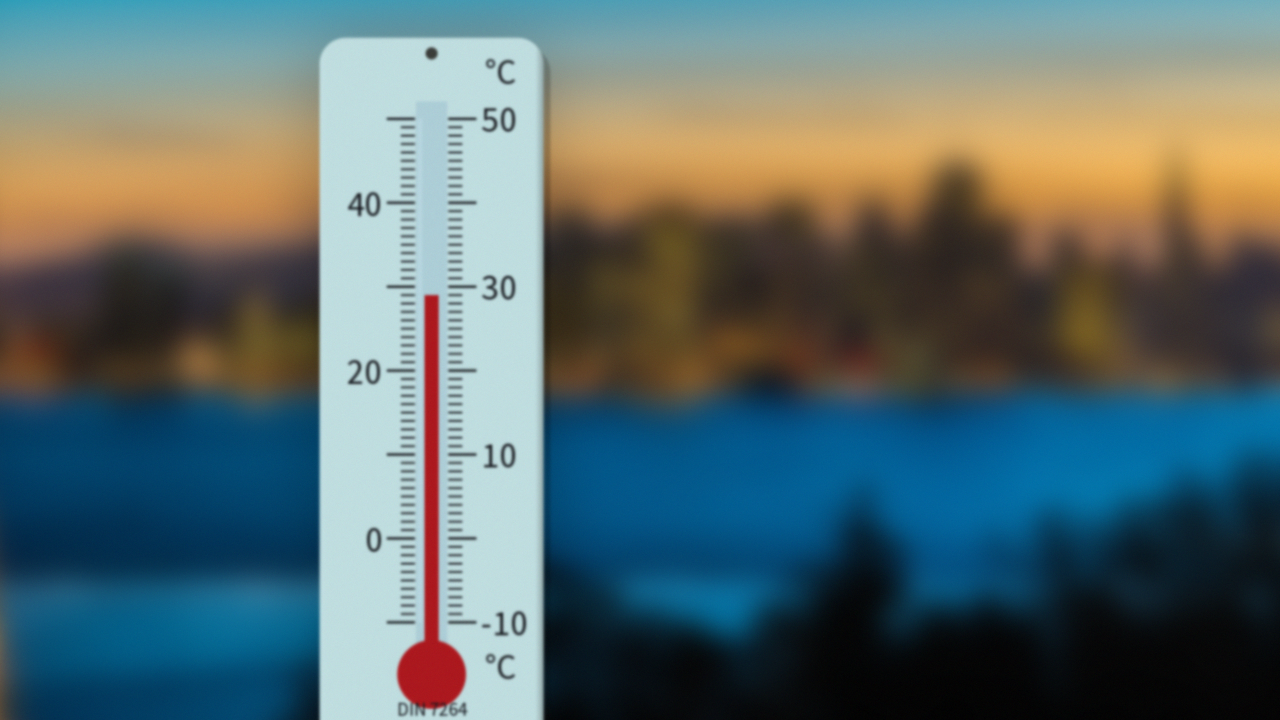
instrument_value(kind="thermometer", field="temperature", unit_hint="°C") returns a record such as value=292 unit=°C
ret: value=29 unit=°C
